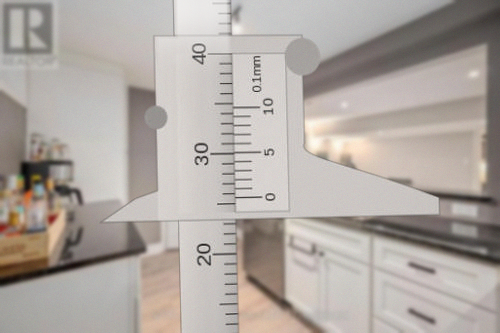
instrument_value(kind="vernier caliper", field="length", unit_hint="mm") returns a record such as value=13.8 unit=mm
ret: value=25.6 unit=mm
